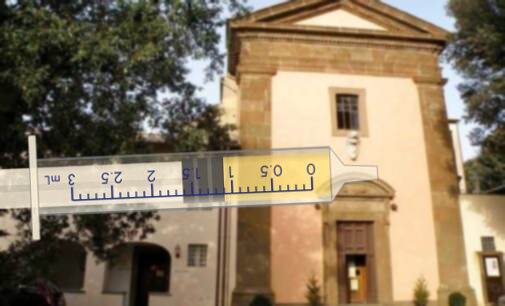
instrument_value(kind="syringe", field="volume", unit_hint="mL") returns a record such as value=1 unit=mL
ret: value=1.1 unit=mL
